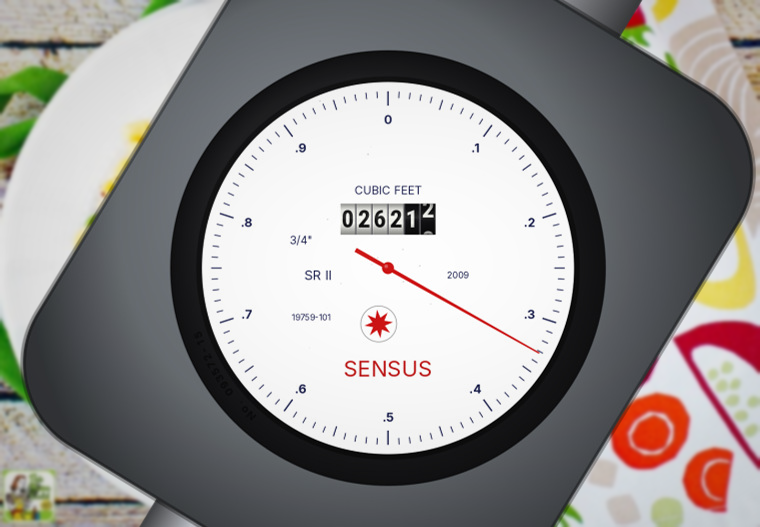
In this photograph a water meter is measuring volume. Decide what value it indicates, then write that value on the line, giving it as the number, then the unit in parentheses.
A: 26212.33 (ft³)
